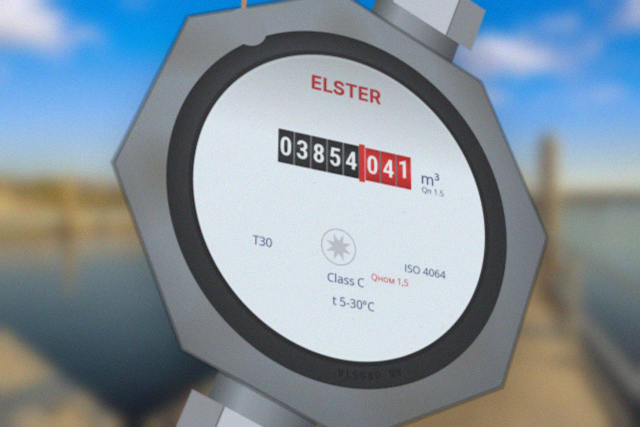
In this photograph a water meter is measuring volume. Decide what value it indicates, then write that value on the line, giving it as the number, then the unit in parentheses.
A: 3854.041 (m³)
